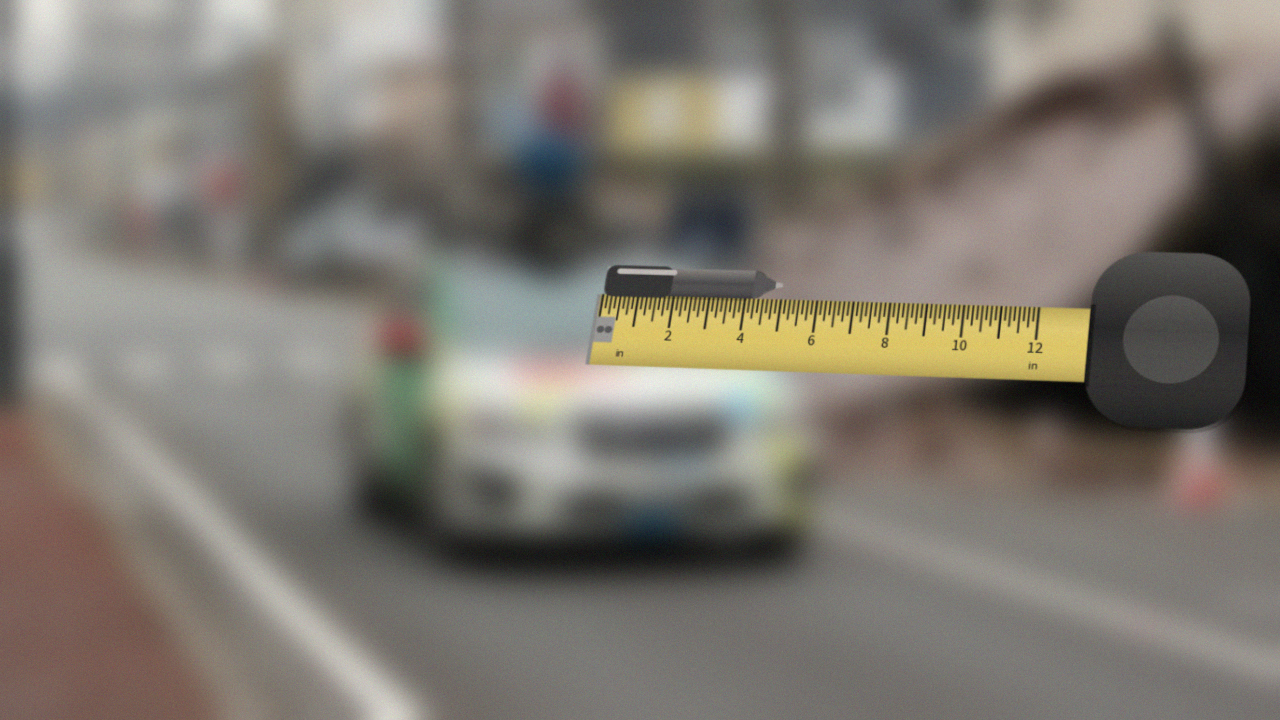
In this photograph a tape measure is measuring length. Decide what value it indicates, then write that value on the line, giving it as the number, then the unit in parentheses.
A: 5 (in)
